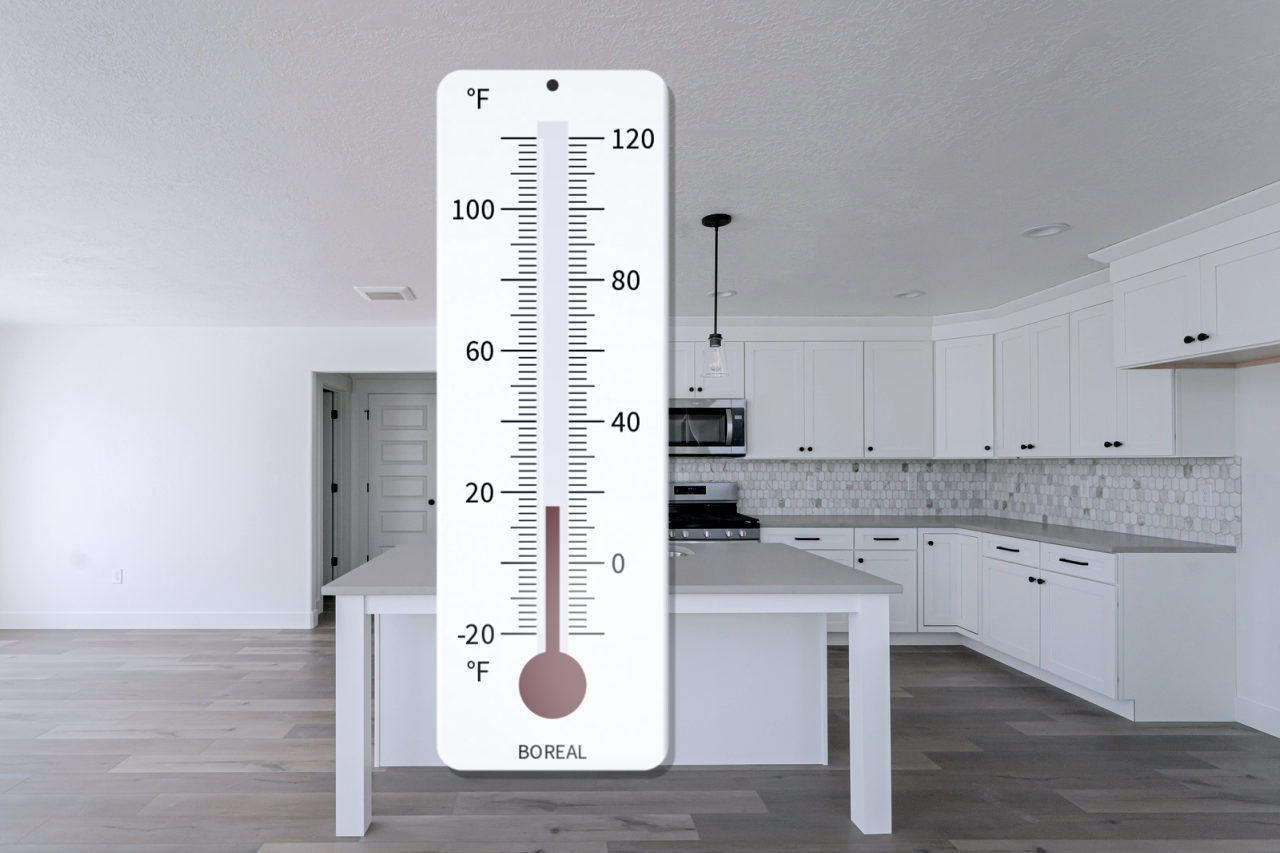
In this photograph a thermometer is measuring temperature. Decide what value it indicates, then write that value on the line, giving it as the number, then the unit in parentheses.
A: 16 (°F)
